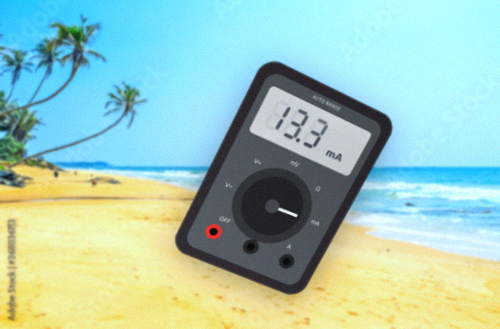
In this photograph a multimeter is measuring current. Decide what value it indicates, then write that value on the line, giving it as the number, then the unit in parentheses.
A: 13.3 (mA)
